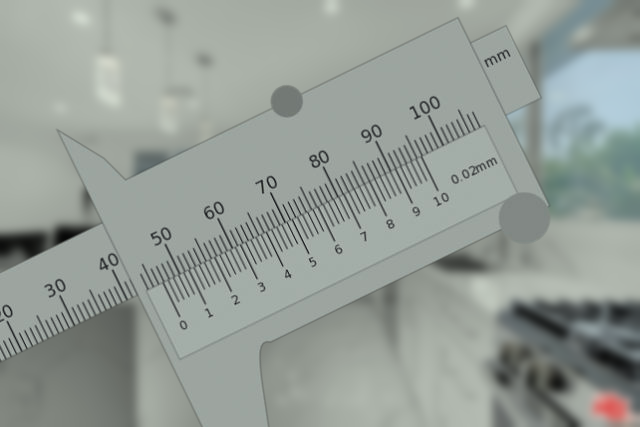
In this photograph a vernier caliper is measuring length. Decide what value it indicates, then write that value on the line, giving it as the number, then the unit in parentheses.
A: 46.8 (mm)
